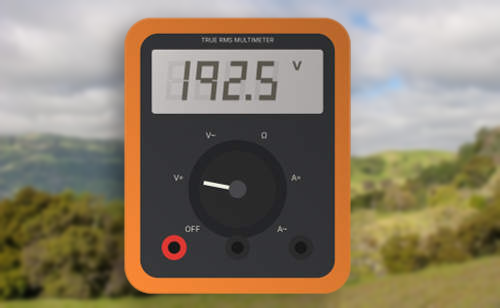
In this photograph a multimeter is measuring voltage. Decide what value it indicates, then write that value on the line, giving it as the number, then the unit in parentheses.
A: 192.5 (V)
